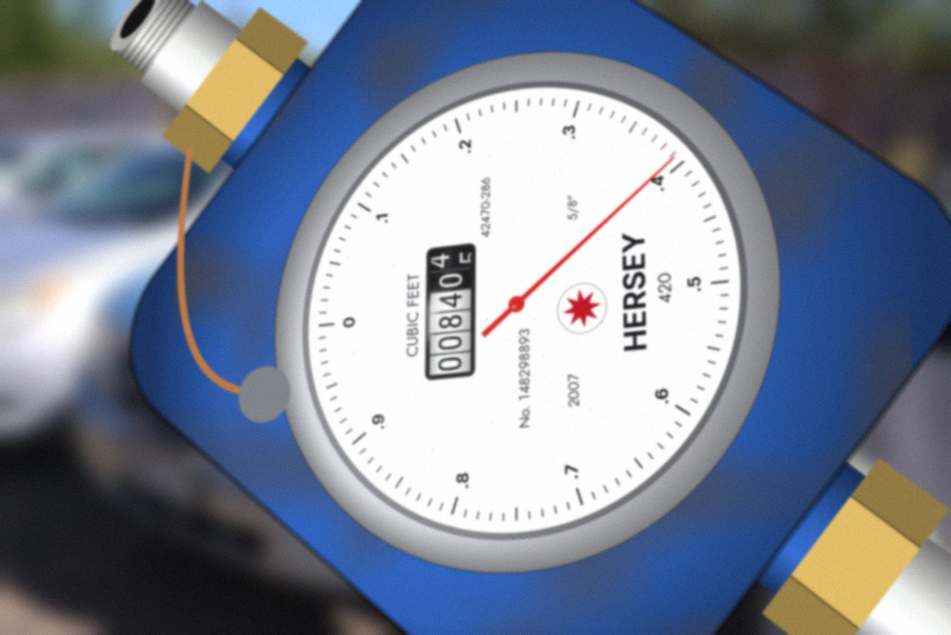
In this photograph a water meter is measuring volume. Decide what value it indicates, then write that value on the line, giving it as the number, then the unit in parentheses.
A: 8404.39 (ft³)
